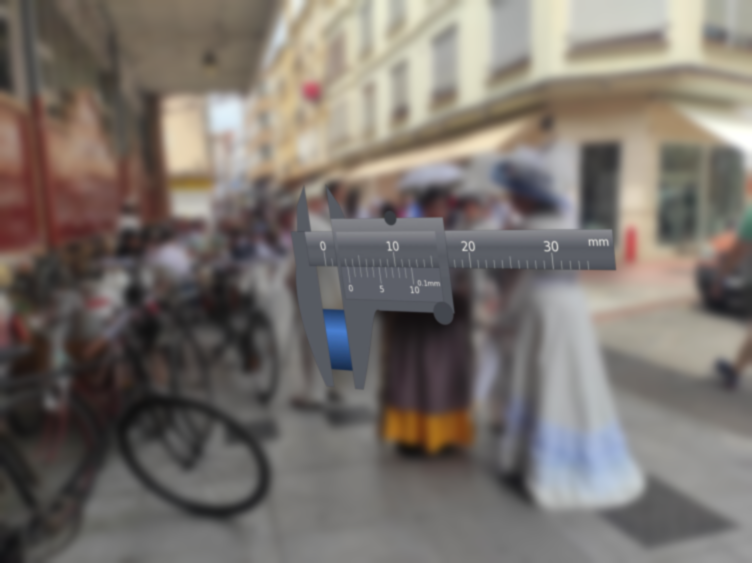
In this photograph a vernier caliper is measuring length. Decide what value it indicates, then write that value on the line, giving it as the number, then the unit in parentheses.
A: 3.2 (mm)
